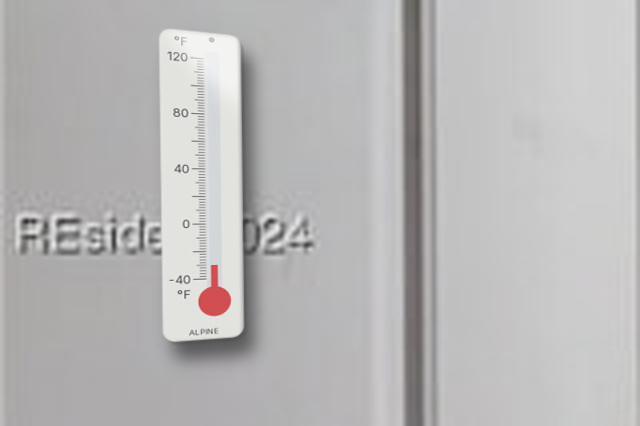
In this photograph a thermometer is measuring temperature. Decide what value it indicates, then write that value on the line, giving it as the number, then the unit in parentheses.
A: -30 (°F)
